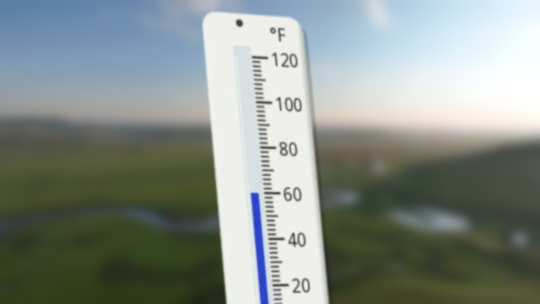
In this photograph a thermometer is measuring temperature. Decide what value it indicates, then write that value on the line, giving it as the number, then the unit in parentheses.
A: 60 (°F)
